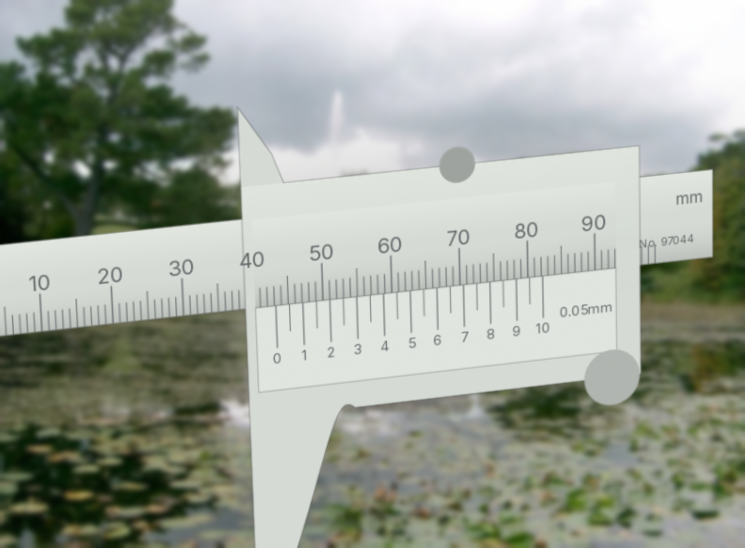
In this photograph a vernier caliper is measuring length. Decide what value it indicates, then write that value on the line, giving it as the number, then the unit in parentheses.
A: 43.2 (mm)
